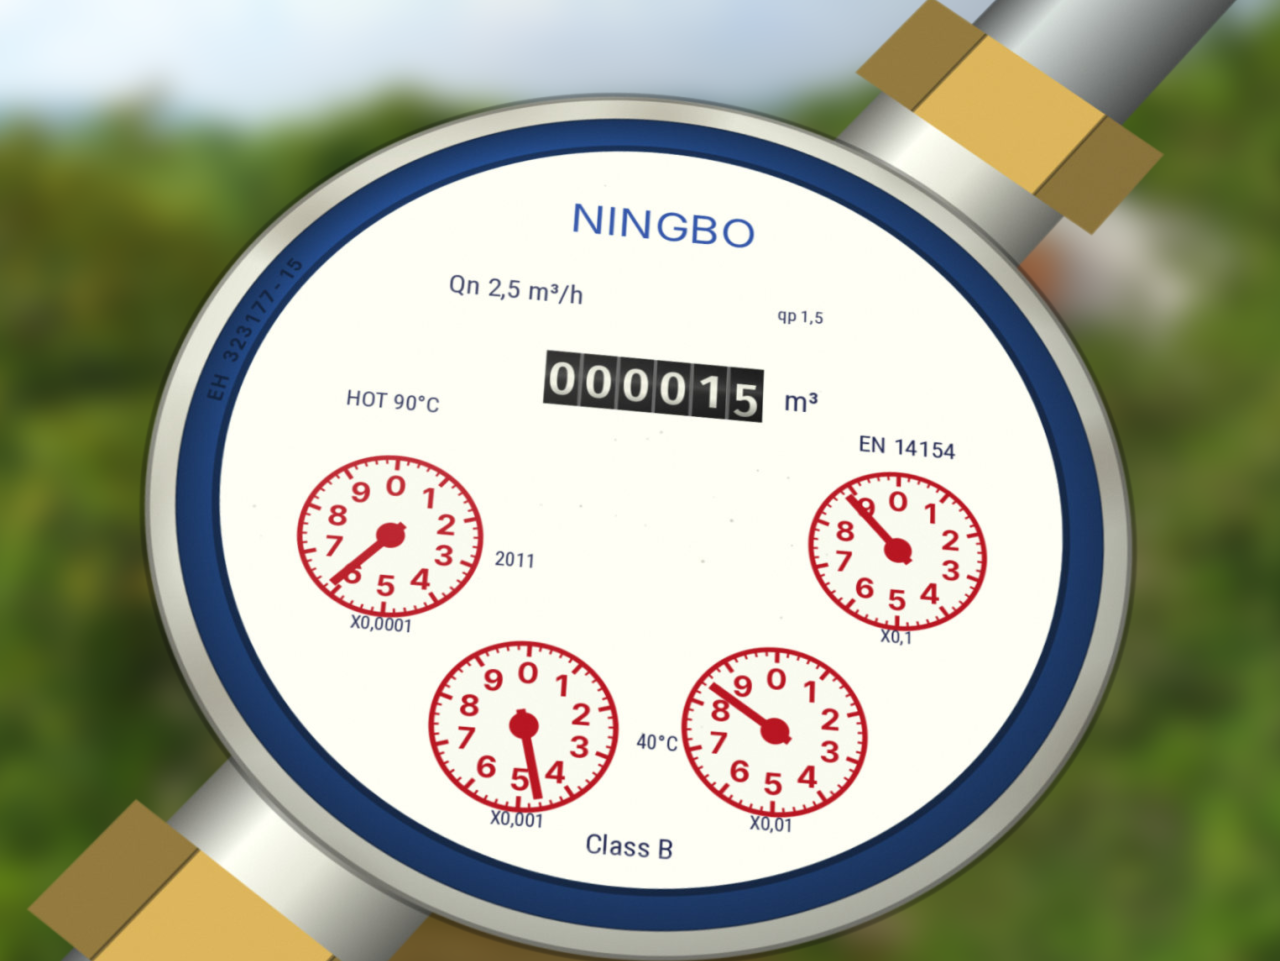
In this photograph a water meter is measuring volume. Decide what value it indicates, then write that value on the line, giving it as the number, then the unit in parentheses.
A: 14.8846 (m³)
